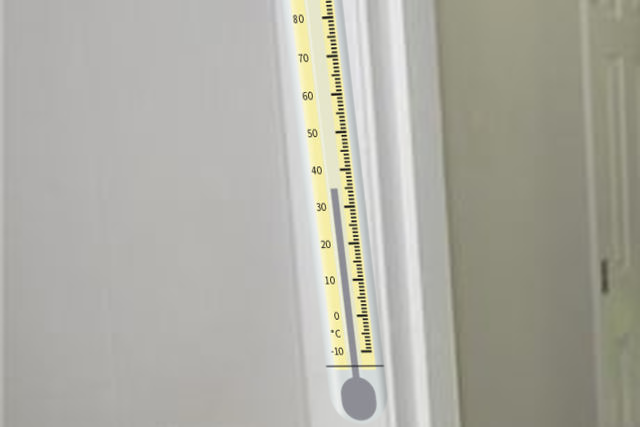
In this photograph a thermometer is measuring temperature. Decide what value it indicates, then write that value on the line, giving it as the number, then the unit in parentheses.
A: 35 (°C)
